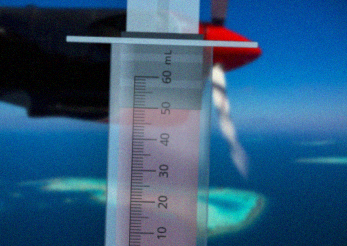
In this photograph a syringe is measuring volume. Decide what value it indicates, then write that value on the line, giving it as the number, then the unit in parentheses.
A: 50 (mL)
